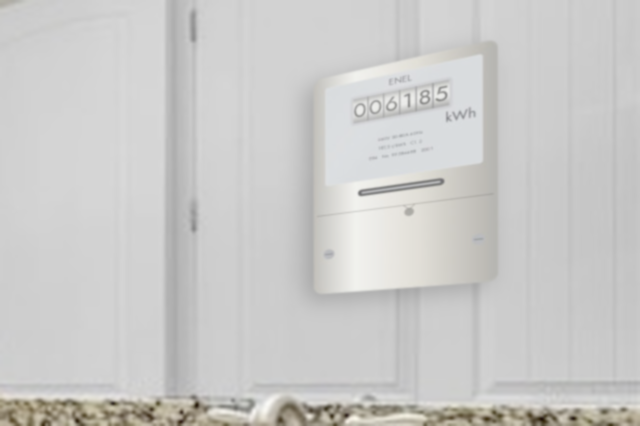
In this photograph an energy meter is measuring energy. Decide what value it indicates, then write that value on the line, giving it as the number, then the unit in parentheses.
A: 6185 (kWh)
